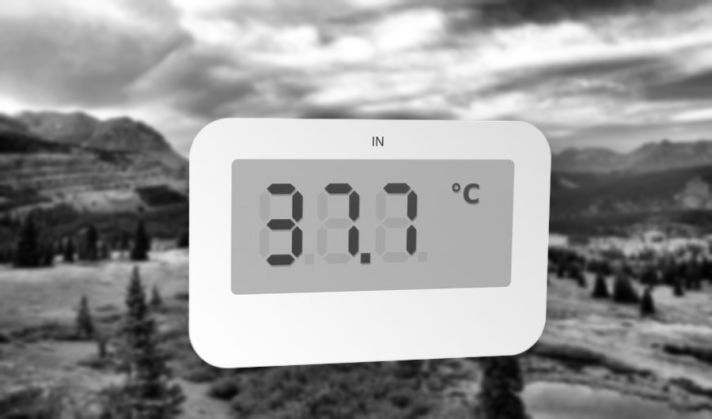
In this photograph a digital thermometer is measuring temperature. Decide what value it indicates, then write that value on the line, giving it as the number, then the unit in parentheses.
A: 37.7 (°C)
